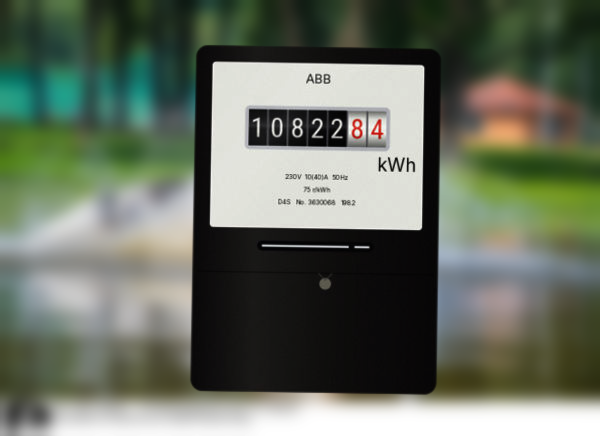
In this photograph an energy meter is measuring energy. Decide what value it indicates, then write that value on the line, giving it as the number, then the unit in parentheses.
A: 10822.84 (kWh)
